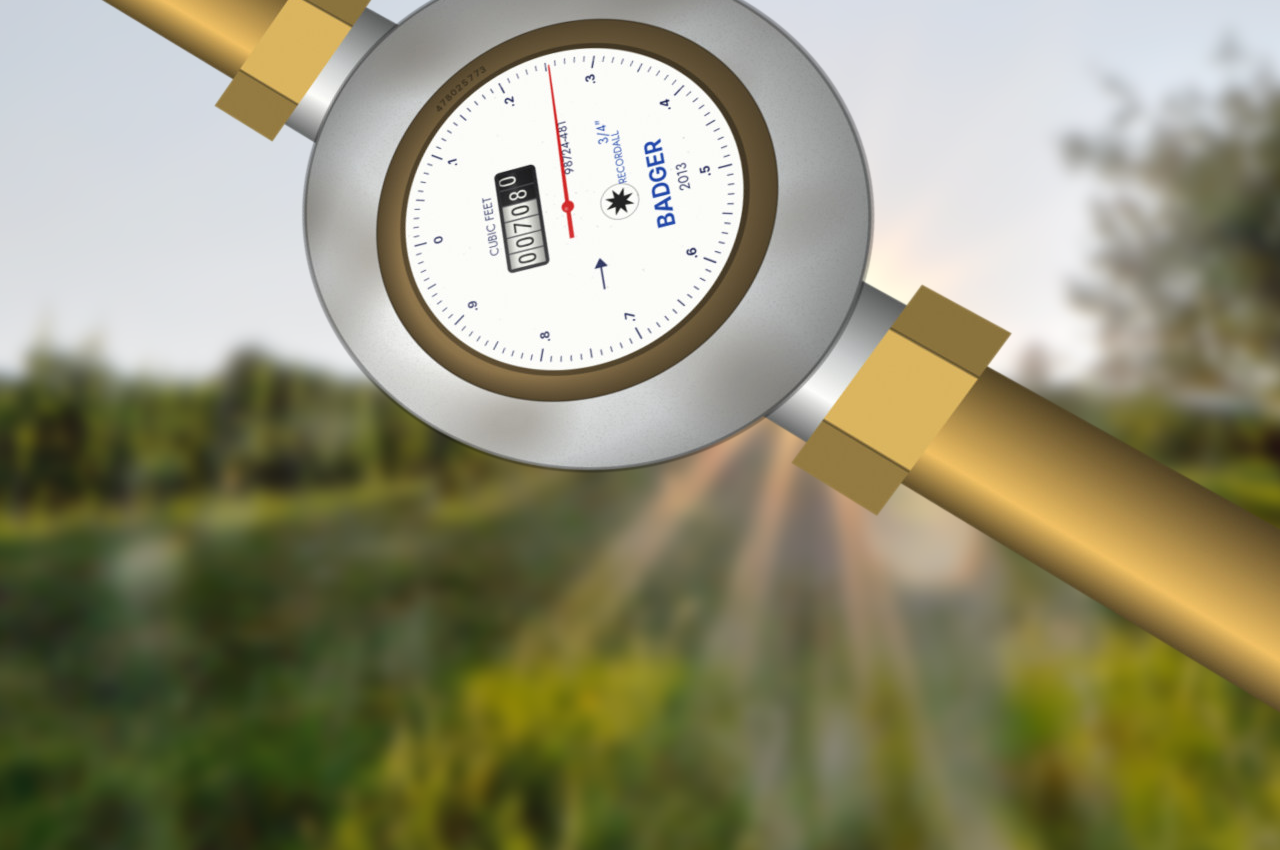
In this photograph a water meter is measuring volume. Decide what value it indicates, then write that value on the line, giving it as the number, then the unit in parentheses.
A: 7080.25 (ft³)
